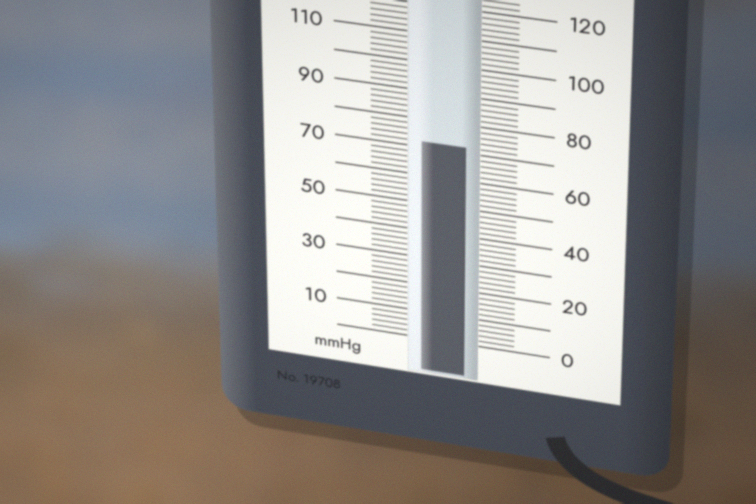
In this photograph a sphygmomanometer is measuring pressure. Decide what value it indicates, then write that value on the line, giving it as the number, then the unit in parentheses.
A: 72 (mmHg)
